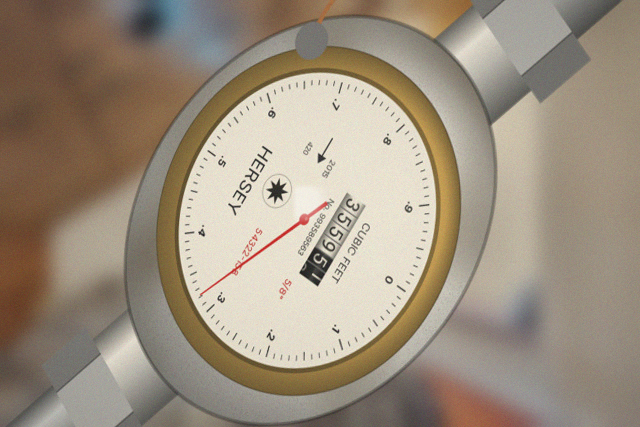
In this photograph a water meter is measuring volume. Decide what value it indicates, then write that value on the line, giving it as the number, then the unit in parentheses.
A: 355951.32 (ft³)
